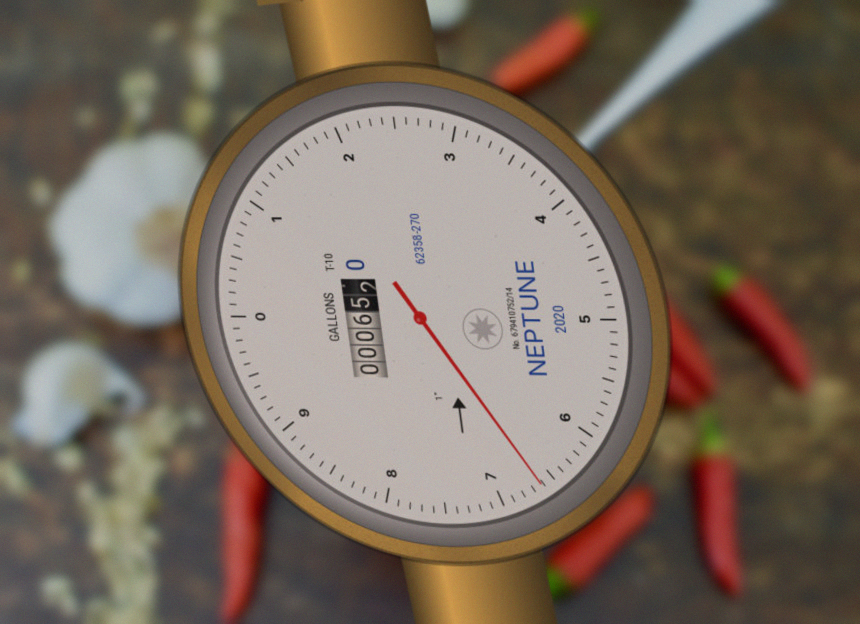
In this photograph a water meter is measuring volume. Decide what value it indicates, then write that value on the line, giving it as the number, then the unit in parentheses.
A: 6516.6 (gal)
